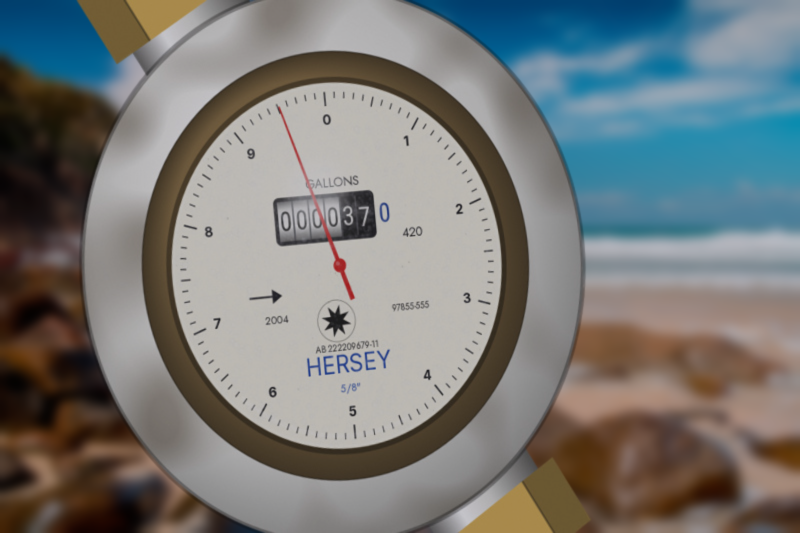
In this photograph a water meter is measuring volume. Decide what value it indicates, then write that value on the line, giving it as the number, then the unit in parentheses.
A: 369.5 (gal)
